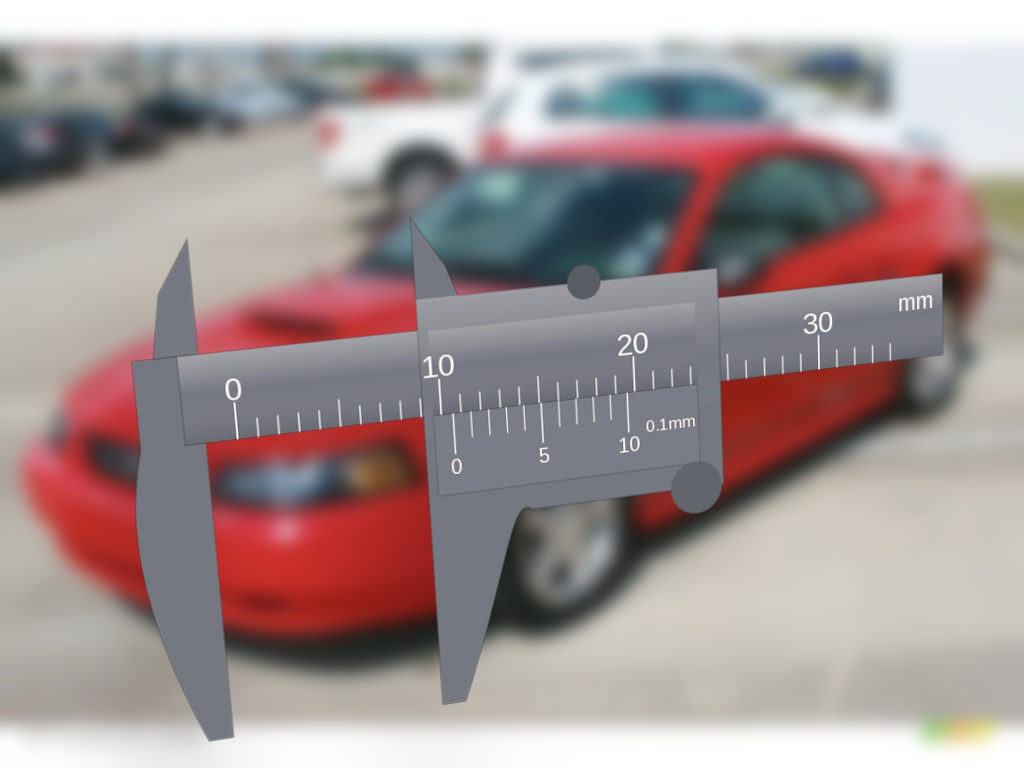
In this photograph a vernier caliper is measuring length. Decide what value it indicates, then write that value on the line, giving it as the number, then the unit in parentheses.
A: 10.6 (mm)
